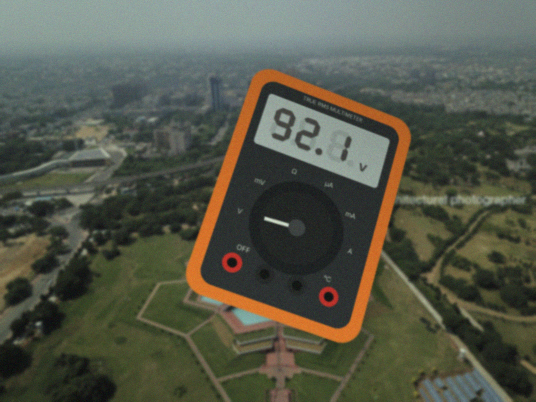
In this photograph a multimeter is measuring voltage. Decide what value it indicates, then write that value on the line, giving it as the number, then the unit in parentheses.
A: 92.1 (V)
